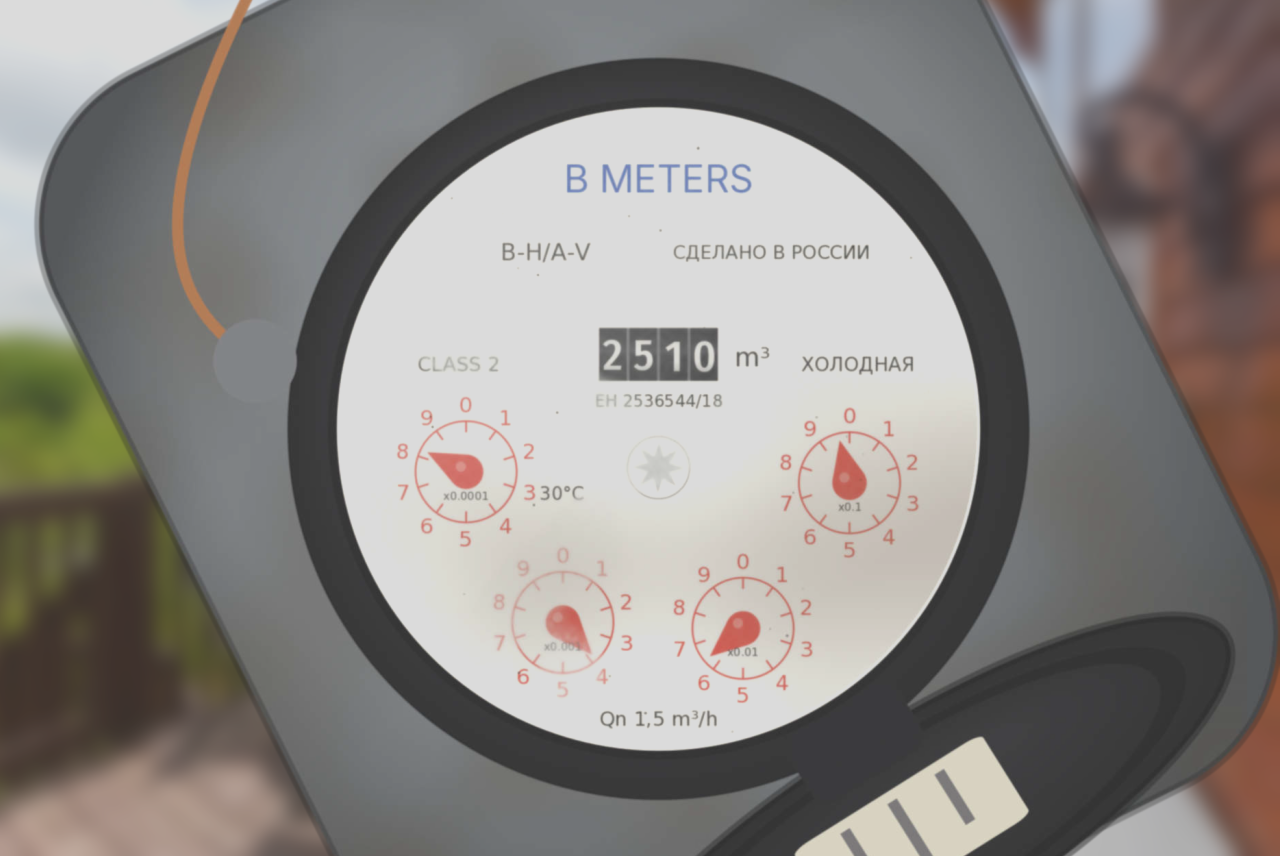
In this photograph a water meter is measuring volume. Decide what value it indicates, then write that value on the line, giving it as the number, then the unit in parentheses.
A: 2509.9638 (m³)
